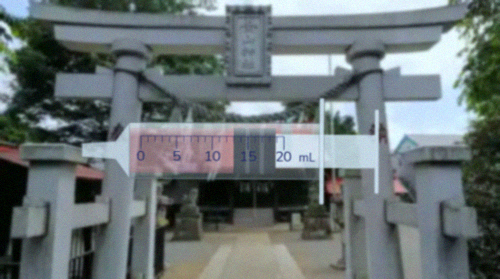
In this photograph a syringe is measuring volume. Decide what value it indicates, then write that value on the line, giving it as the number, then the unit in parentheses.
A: 13 (mL)
